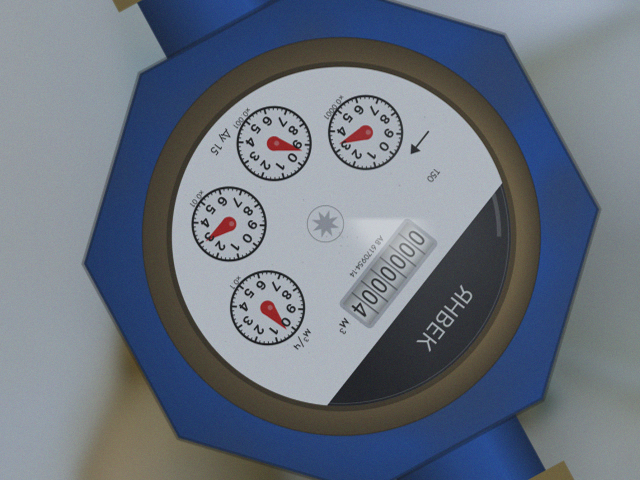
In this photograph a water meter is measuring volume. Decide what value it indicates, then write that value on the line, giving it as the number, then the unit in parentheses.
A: 4.0293 (m³)
